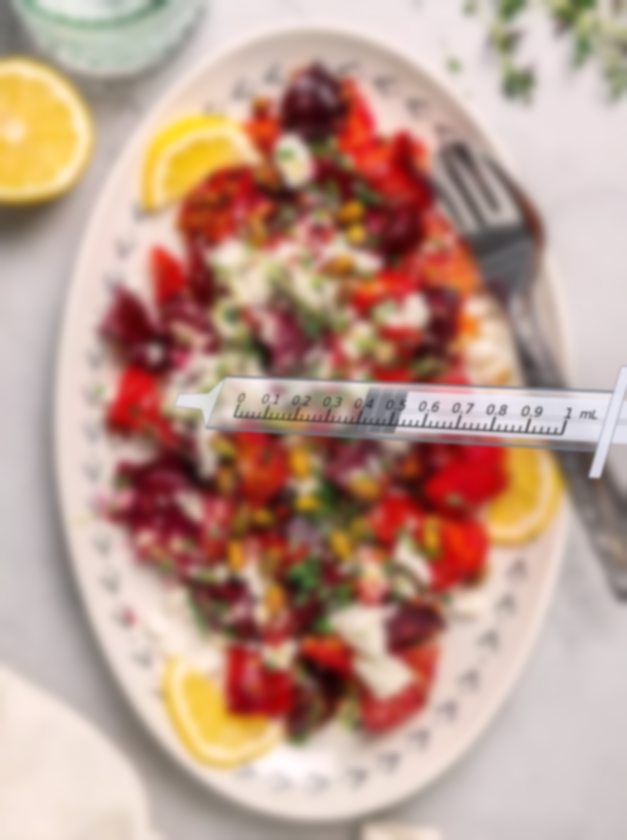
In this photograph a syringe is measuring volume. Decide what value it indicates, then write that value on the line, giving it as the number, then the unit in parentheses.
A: 0.4 (mL)
